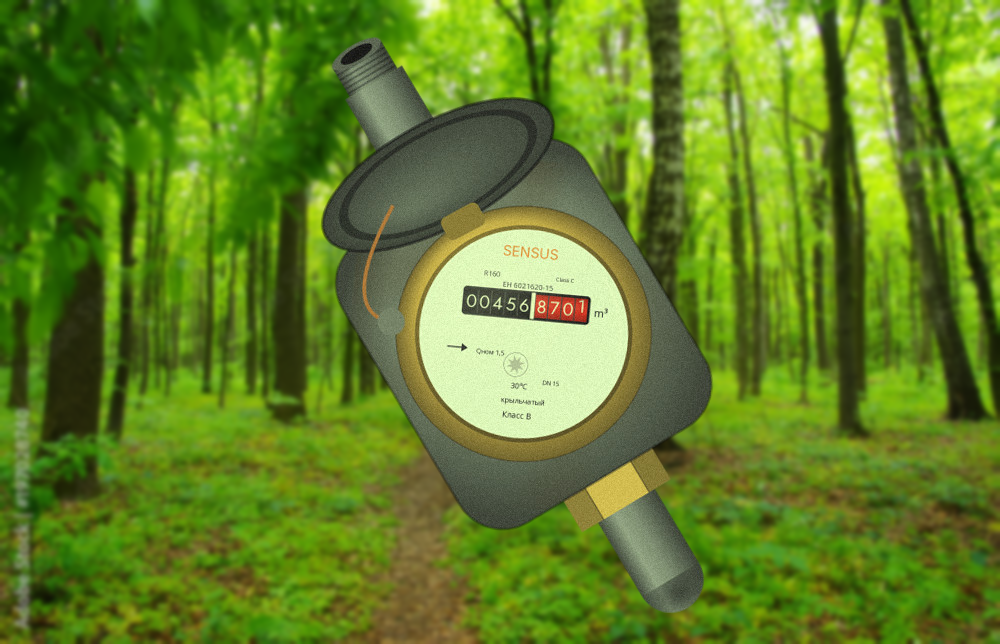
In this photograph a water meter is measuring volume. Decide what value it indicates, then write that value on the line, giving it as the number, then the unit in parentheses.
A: 456.8701 (m³)
